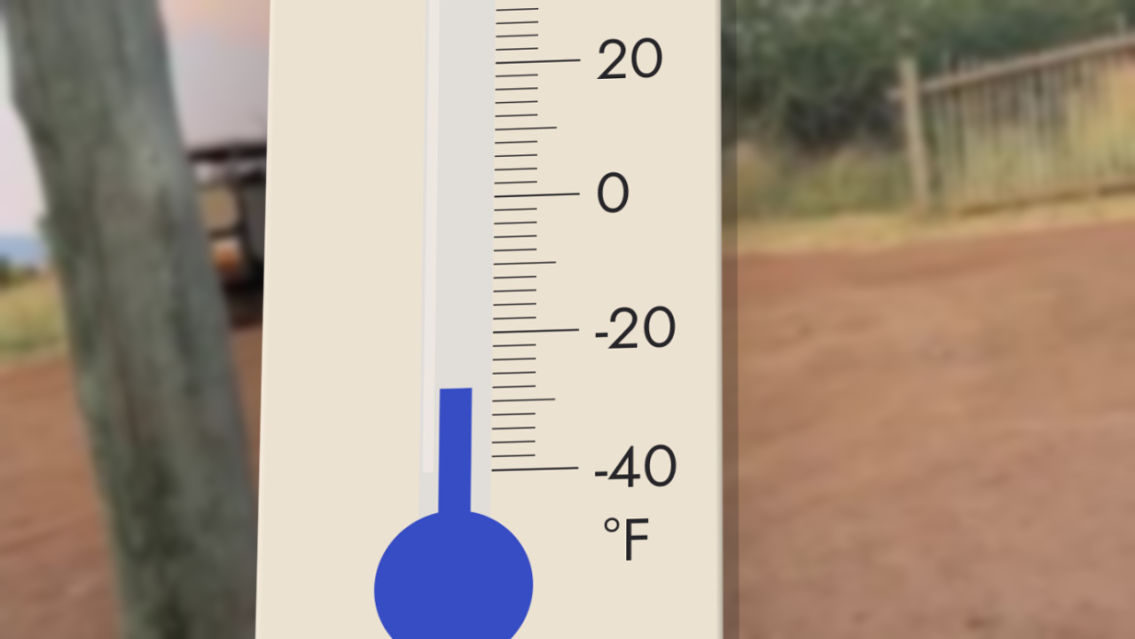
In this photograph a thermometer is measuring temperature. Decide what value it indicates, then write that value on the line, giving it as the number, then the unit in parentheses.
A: -28 (°F)
